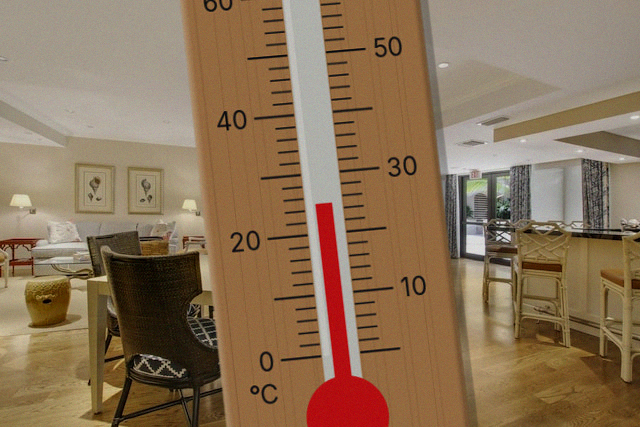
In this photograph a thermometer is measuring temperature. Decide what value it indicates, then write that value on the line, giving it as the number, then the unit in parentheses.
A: 25 (°C)
